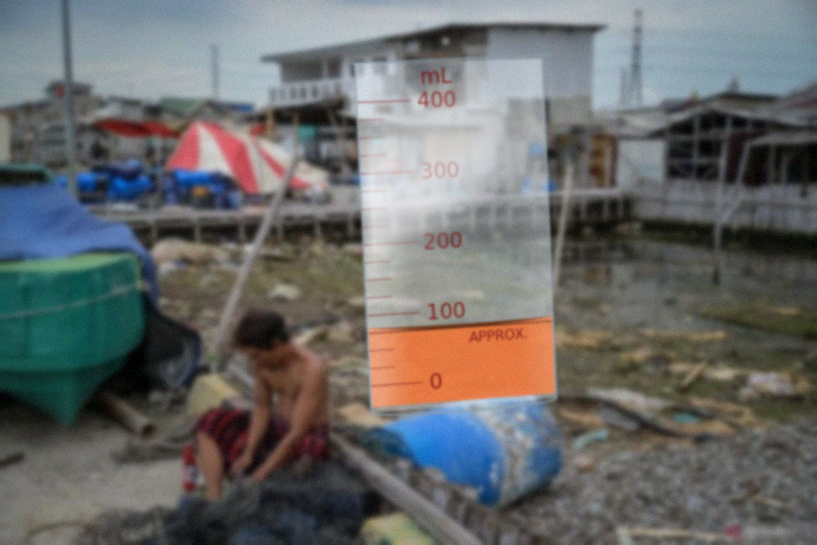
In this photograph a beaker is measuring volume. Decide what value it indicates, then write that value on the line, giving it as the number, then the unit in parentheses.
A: 75 (mL)
